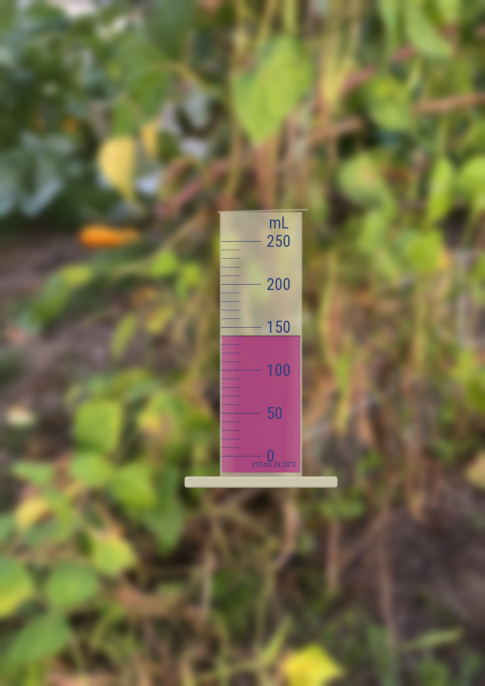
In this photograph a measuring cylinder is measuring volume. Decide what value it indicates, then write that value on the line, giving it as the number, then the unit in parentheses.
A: 140 (mL)
